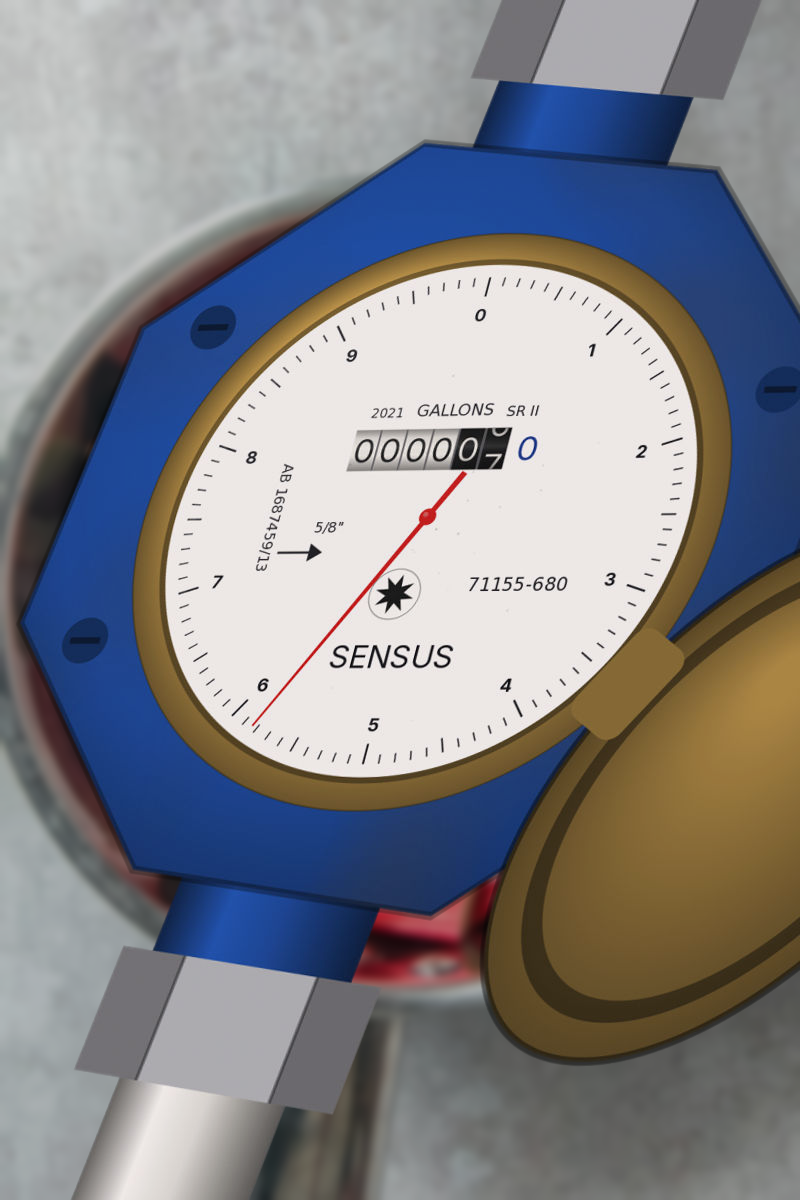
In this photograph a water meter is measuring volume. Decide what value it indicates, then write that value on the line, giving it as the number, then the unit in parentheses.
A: 65.8 (gal)
